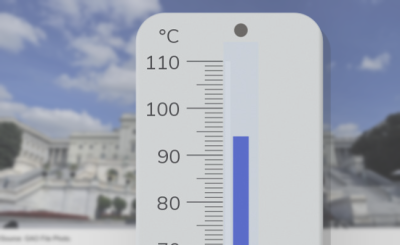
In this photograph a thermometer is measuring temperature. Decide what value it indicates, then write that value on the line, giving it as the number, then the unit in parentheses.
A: 94 (°C)
